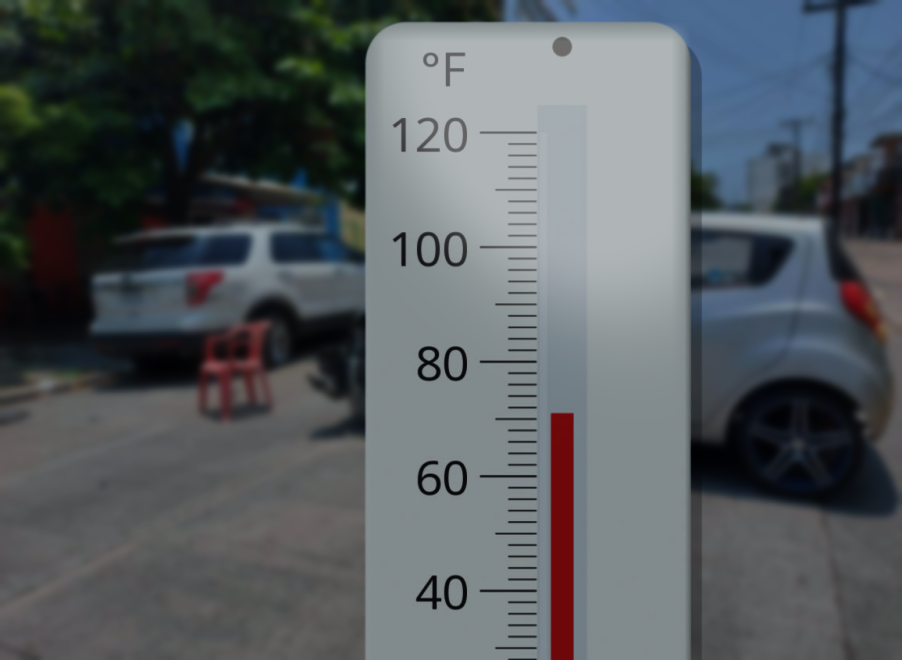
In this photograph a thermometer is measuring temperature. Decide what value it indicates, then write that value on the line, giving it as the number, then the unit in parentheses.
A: 71 (°F)
